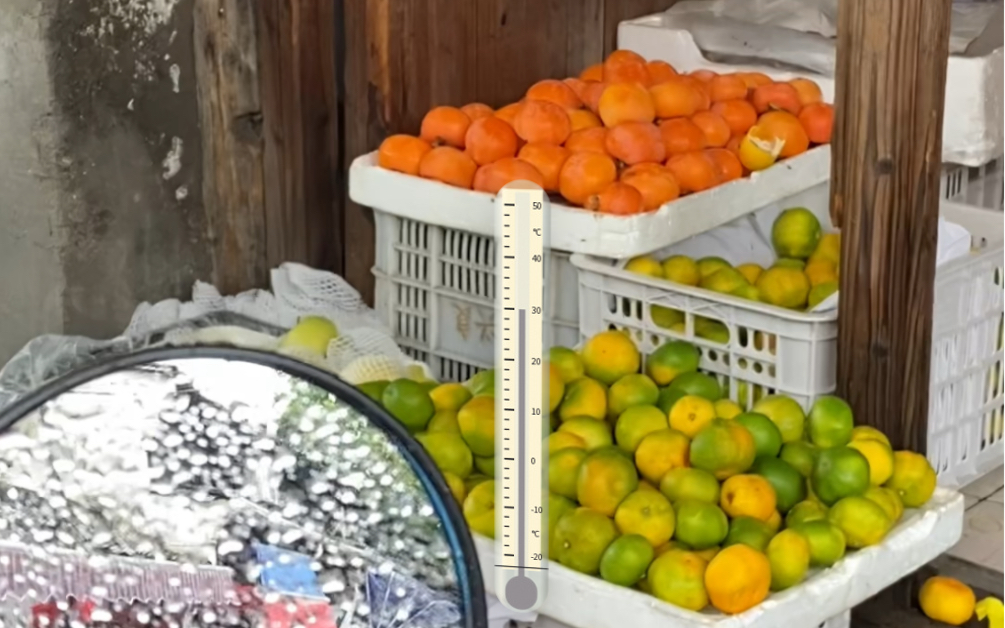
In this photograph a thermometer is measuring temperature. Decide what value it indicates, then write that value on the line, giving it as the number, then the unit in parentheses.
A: 30 (°C)
